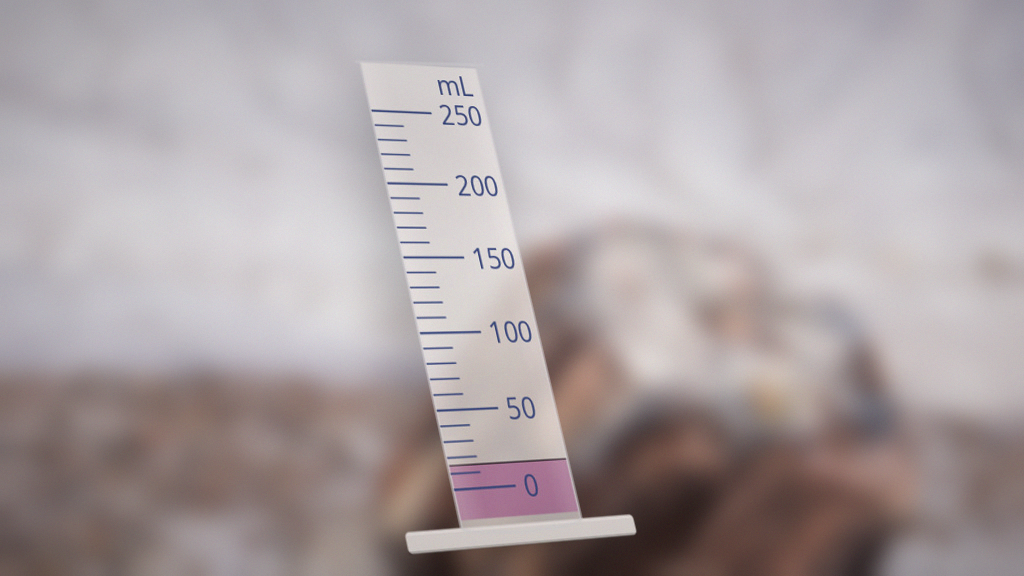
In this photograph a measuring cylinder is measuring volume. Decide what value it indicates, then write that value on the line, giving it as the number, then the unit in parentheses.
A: 15 (mL)
